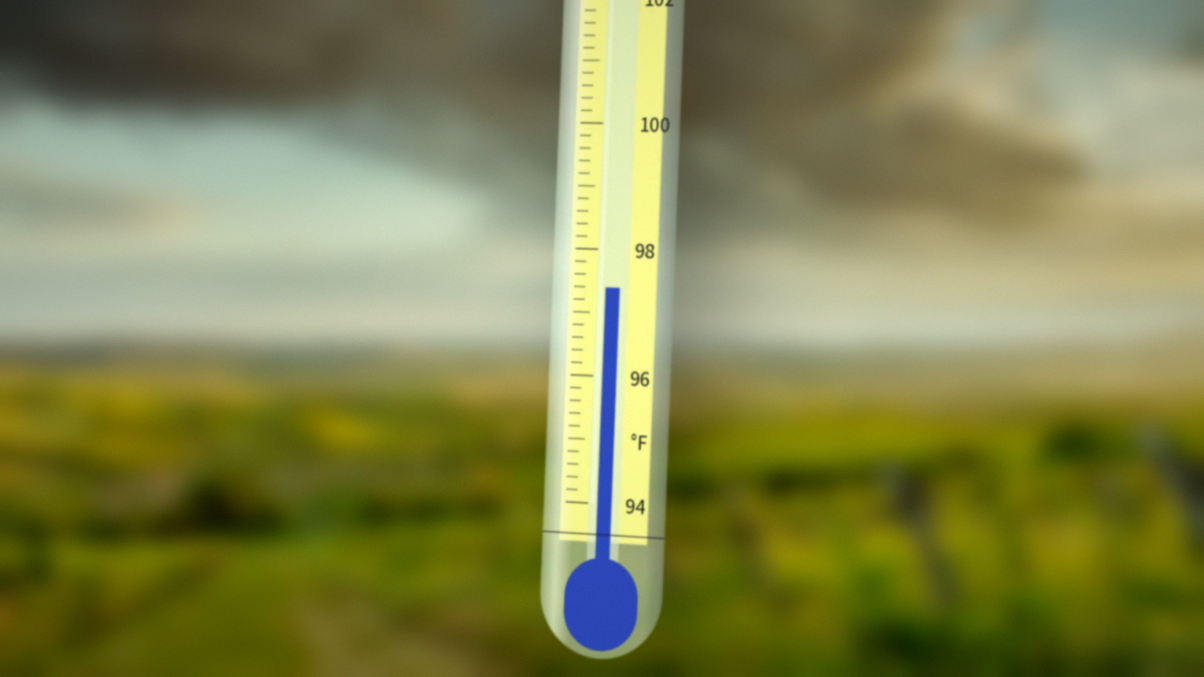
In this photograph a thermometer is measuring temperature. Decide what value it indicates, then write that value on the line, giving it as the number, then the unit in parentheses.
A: 97.4 (°F)
